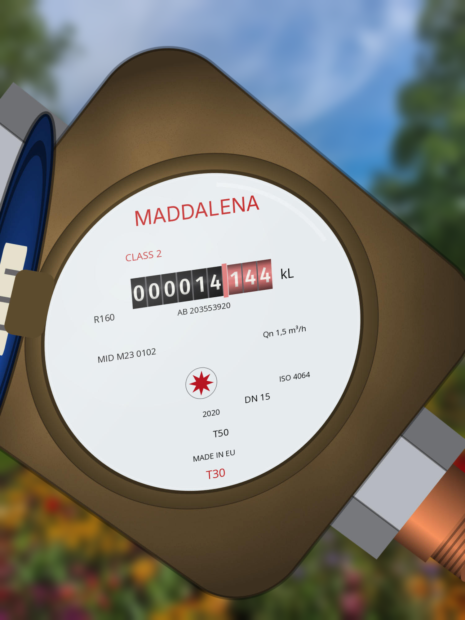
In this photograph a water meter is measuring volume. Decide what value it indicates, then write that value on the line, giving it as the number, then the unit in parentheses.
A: 14.144 (kL)
